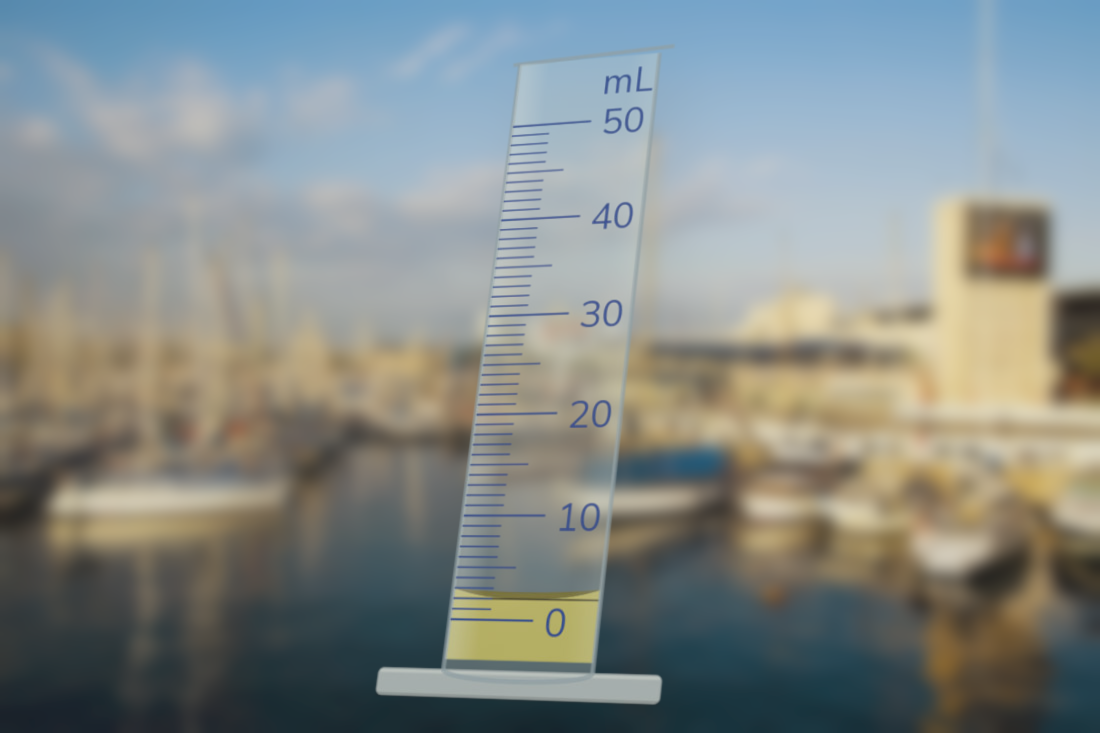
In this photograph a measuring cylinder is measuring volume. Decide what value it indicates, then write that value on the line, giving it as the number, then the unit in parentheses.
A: 2 (mL)
